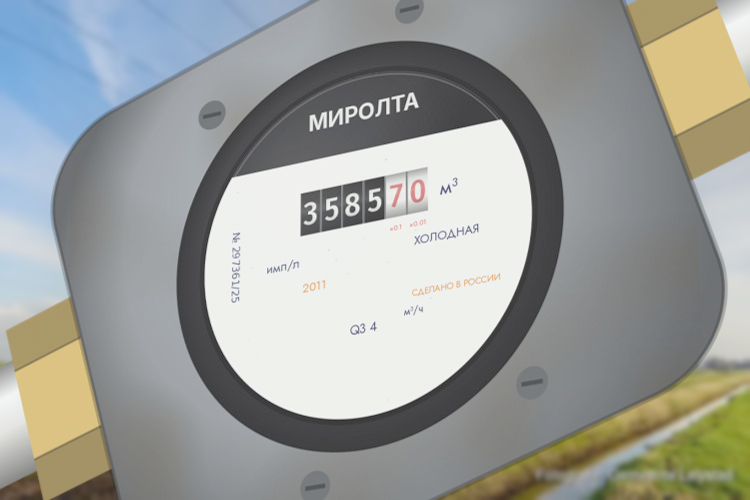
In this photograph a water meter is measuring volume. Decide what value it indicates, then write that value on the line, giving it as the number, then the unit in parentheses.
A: 3585.70 (m³)
